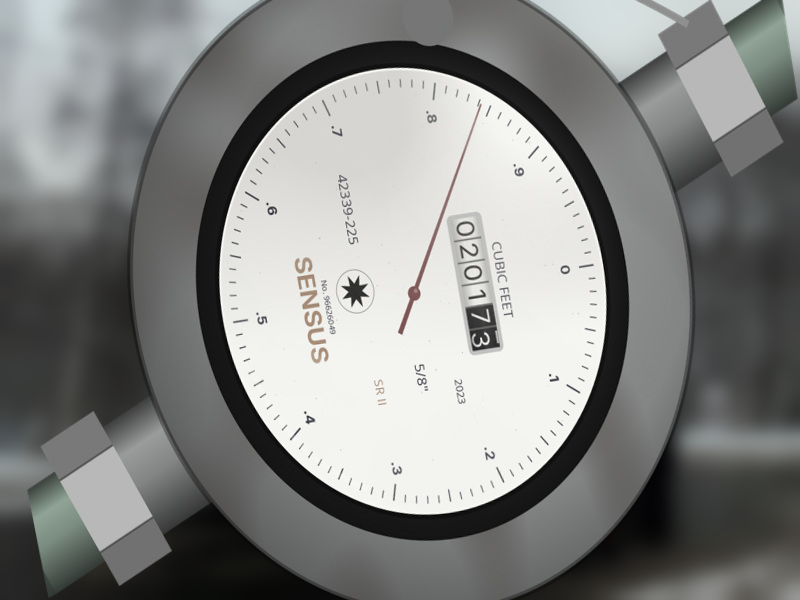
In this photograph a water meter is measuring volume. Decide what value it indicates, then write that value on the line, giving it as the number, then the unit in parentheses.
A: 20172.84 (ft³)
